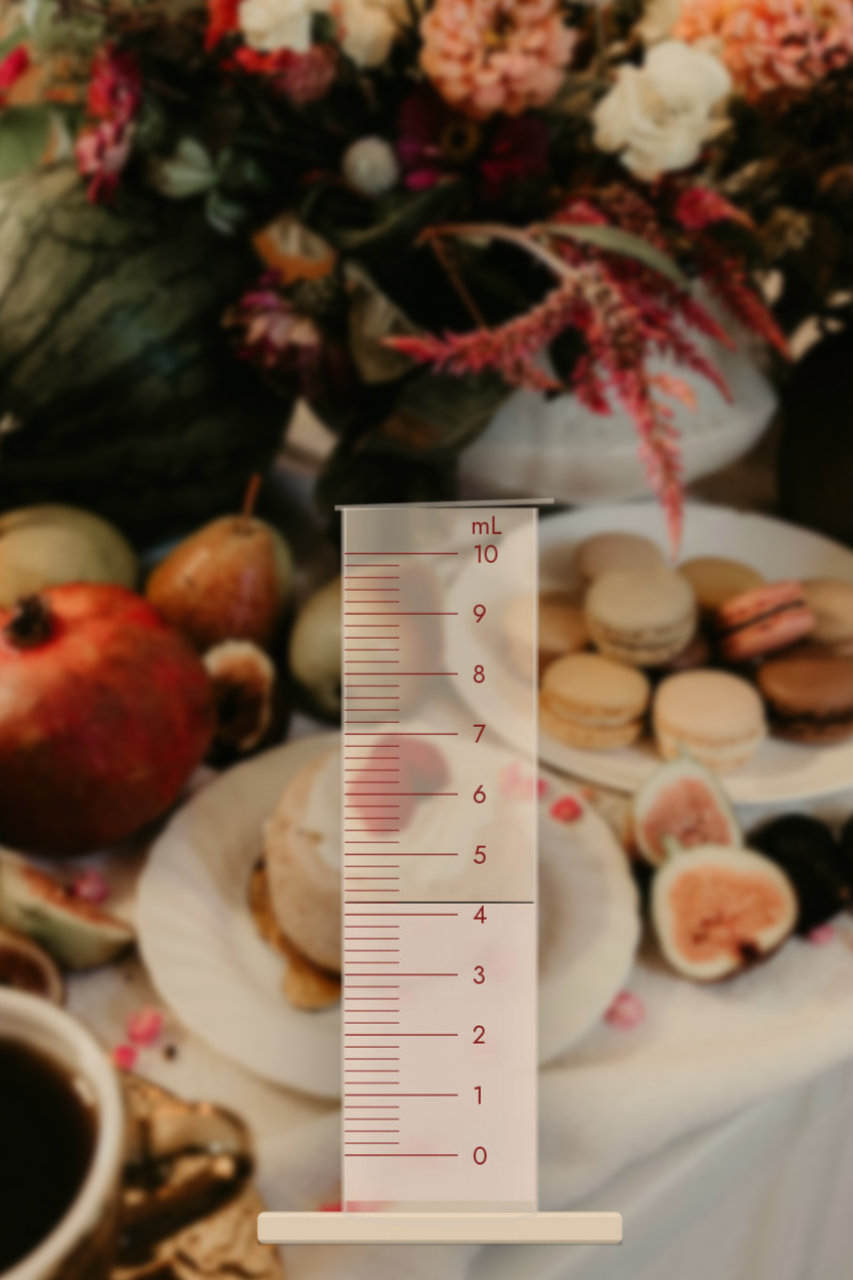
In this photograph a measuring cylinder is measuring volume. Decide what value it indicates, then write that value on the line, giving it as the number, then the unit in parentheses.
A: 4.2 (mL)
